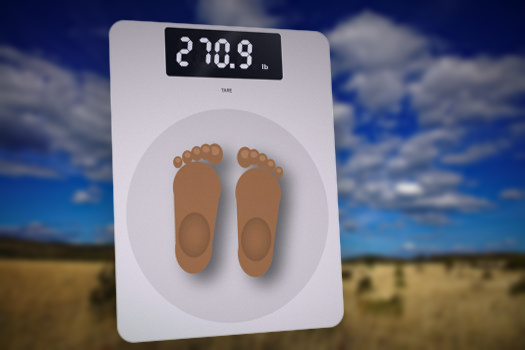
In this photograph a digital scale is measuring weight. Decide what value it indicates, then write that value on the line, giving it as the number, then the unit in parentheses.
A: 270.9 (lb)
